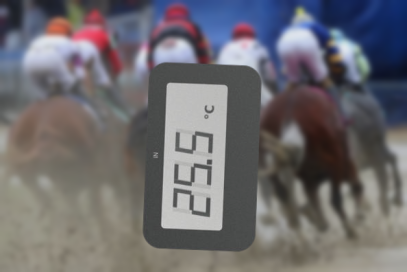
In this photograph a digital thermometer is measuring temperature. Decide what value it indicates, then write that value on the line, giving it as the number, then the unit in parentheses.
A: 25.5 (°C)
